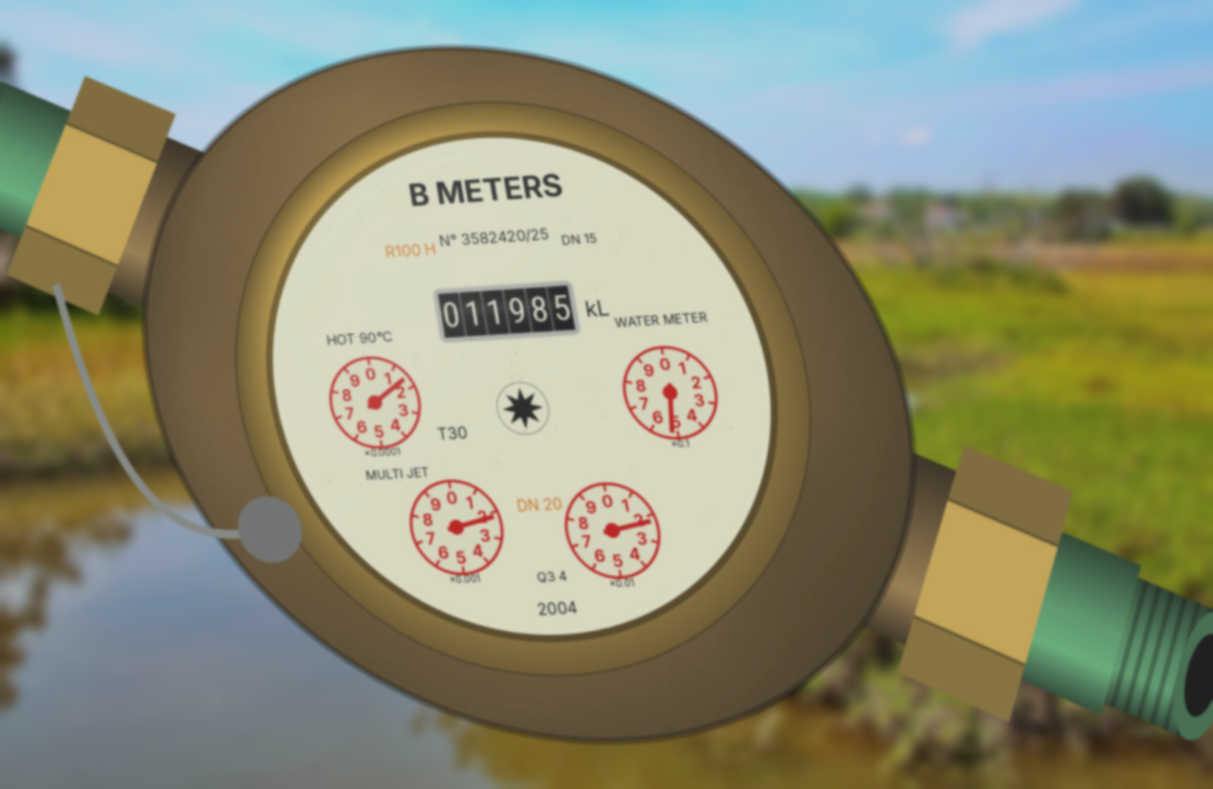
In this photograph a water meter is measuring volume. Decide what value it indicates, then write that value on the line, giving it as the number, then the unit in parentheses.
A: 11985.5221 (kL)
